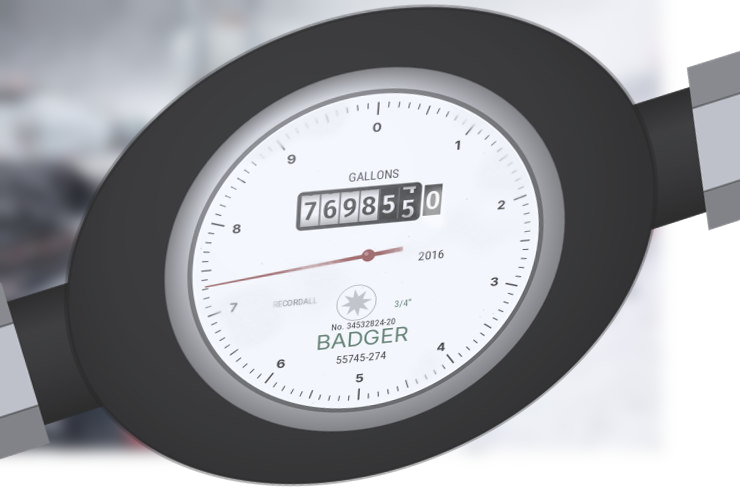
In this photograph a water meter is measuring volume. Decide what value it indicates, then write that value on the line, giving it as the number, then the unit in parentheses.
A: 7698547.3 (gal)
